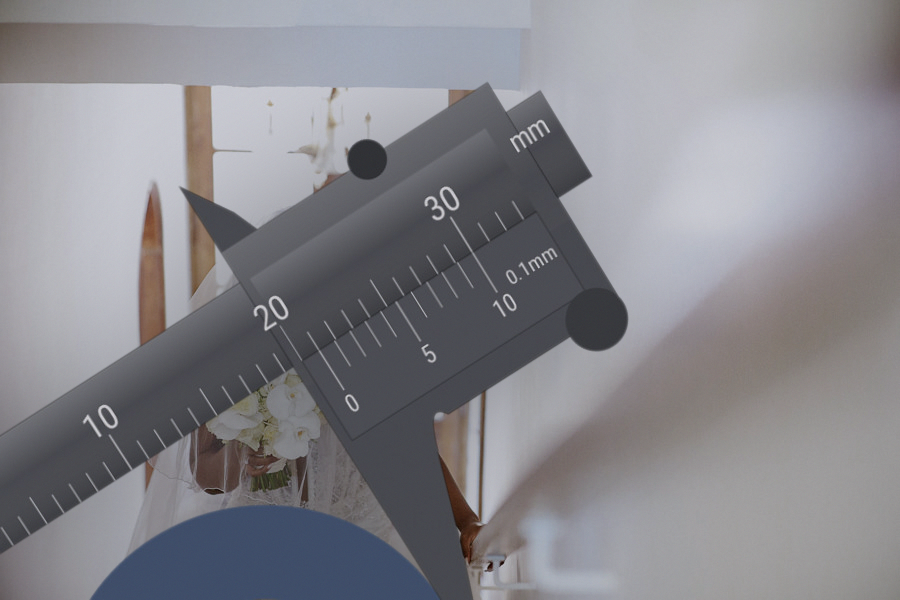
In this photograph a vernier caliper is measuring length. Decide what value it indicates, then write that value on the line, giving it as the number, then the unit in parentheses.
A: 21.0 (mm)
